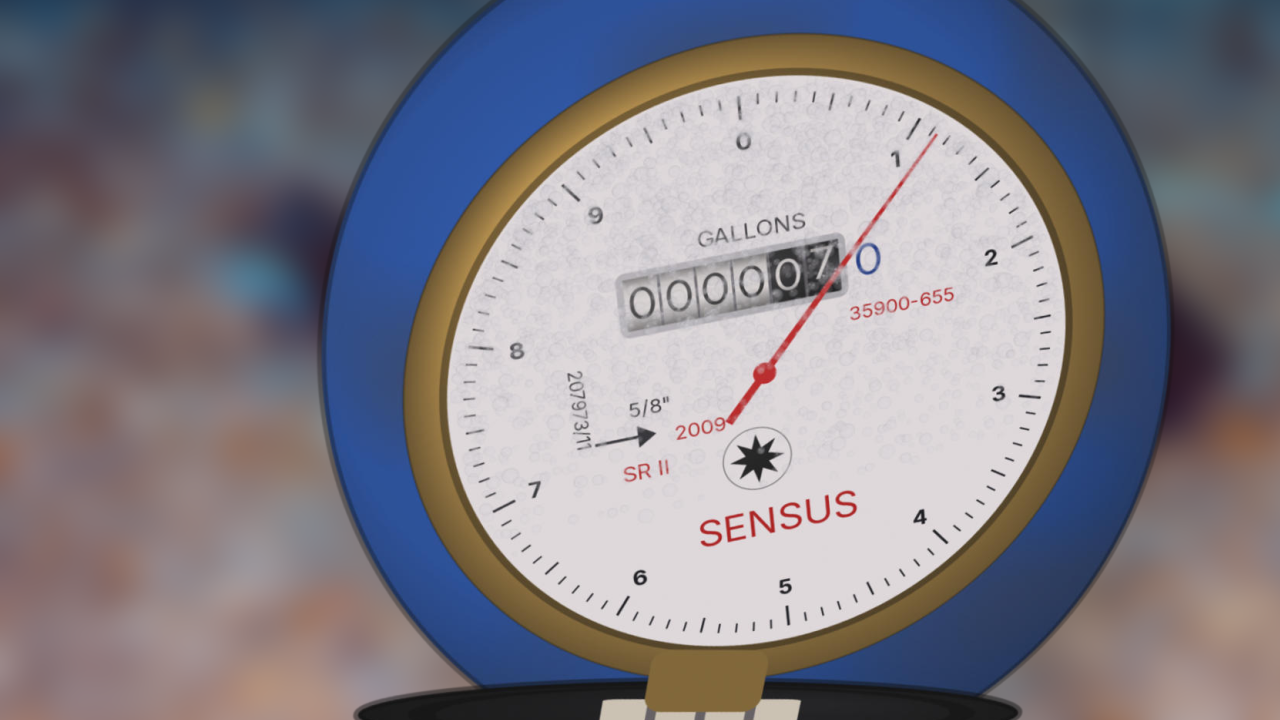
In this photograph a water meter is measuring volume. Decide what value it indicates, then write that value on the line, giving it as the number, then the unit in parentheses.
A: 71.1 (gal)
